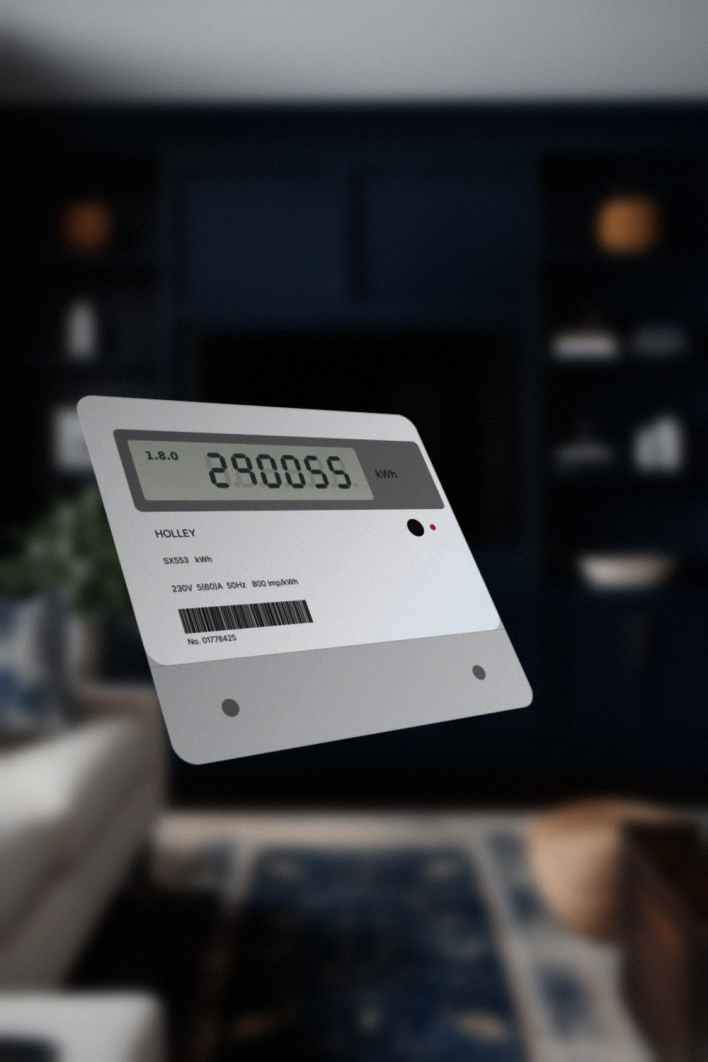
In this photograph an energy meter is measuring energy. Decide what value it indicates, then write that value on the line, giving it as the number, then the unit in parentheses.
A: 290055 (kWh)
